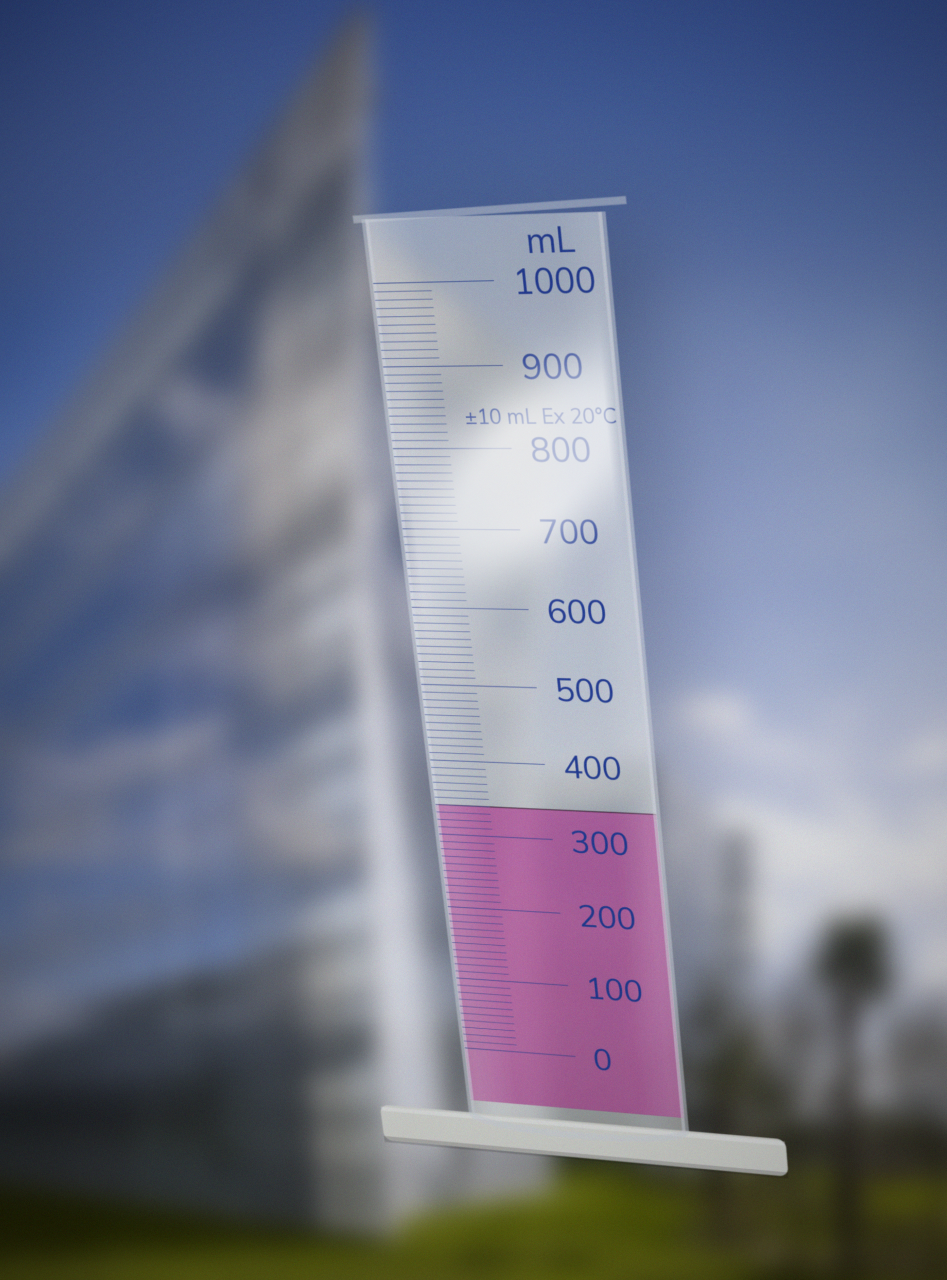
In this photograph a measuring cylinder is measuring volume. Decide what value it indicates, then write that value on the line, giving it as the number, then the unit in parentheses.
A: 340 (mL)
